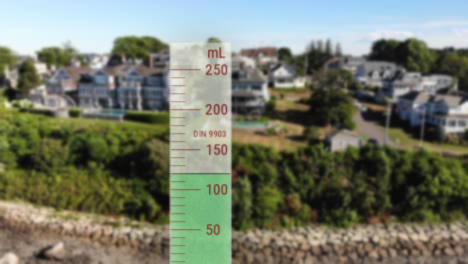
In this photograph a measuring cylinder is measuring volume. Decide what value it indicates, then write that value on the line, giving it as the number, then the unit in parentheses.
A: 120 (mL)
